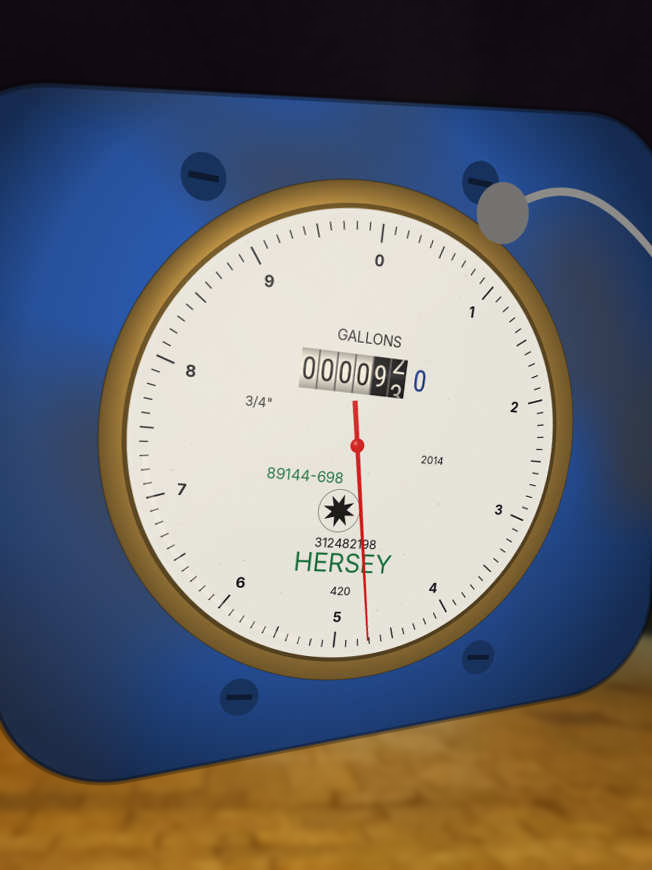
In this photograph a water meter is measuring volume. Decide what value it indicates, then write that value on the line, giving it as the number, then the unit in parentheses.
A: 924.7 (gal)
